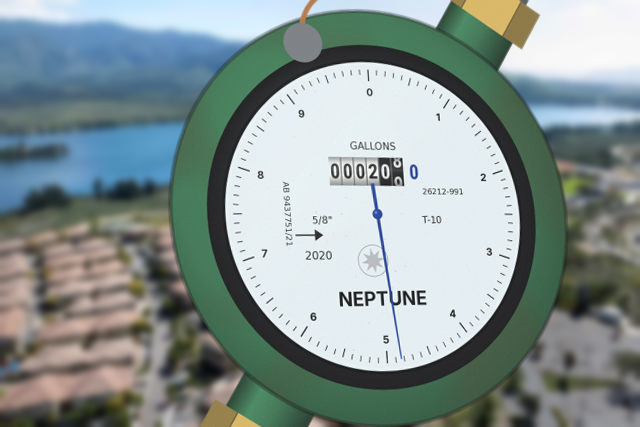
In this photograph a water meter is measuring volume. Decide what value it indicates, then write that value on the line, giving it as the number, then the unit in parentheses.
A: 2084.8 (gal)
